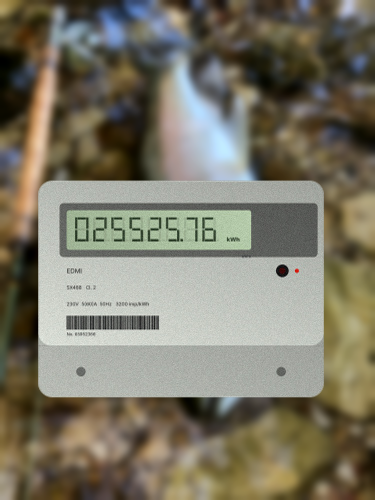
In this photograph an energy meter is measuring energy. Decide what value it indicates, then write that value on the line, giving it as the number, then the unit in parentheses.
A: 25525.76 (kWh)
